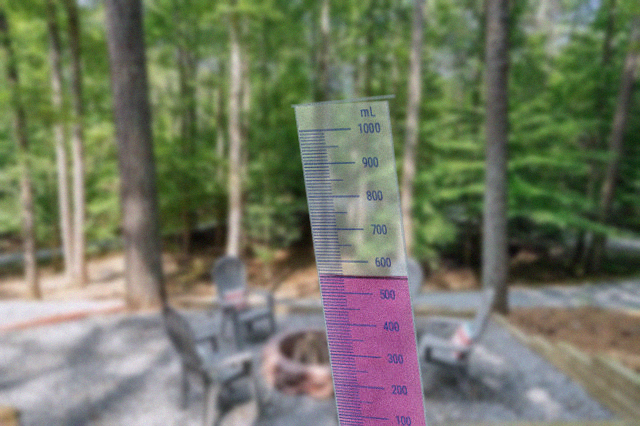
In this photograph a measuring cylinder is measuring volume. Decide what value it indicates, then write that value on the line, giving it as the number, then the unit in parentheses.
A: 550 (mL)
